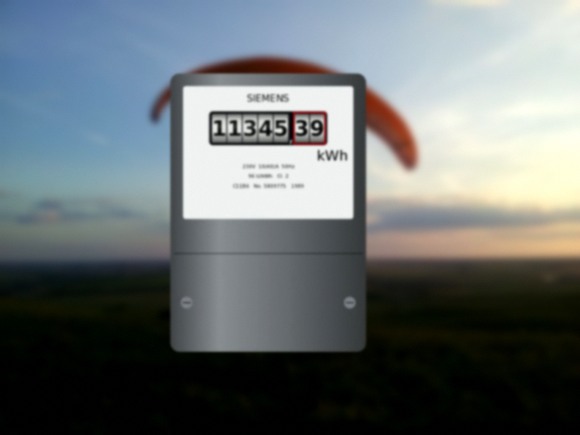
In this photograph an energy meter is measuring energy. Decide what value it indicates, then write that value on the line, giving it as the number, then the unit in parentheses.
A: 11345.39 (kWh)
